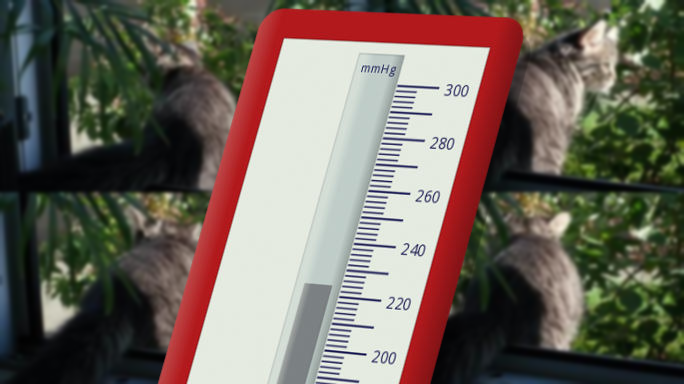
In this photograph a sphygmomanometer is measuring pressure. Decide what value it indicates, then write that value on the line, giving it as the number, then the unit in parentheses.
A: 224 (mmHg)
